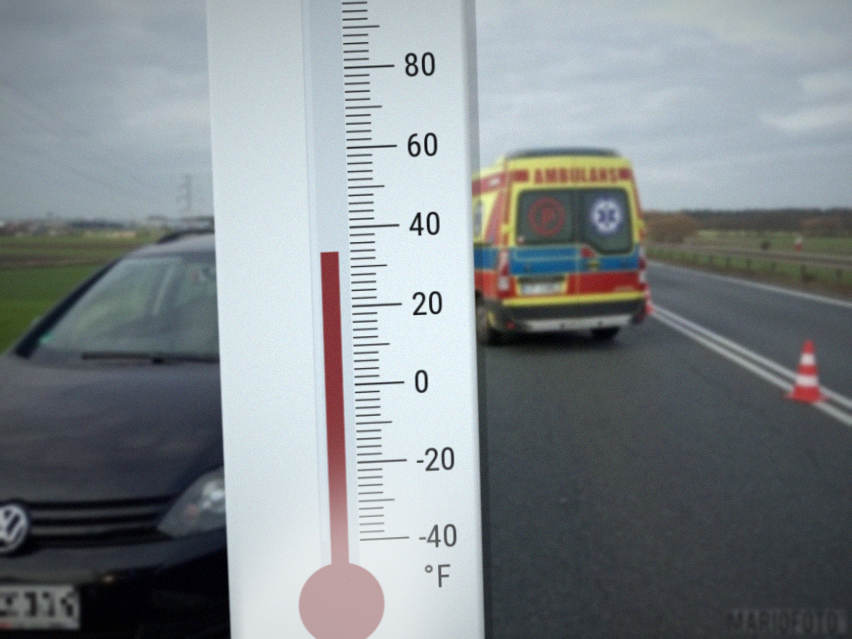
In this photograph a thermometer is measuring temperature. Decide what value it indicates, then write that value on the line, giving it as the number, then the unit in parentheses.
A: 34 (°F)
